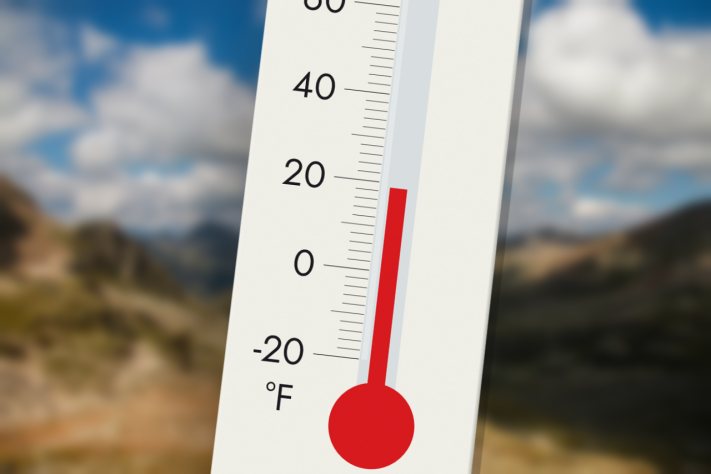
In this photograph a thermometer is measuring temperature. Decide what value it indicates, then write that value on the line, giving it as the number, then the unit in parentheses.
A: 19 (°F)
